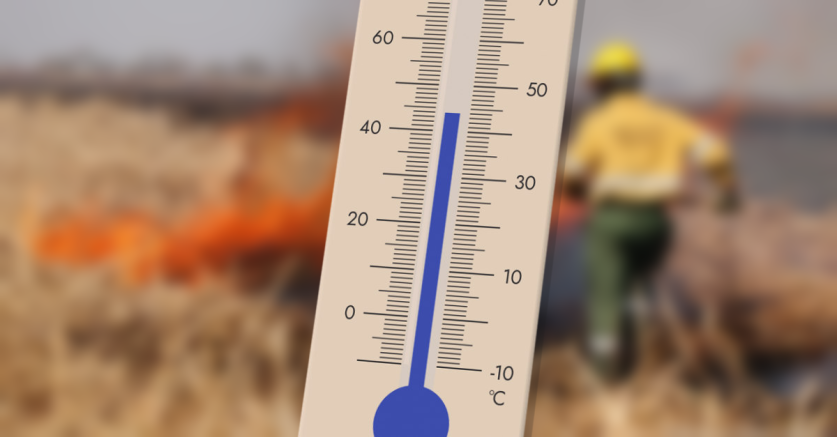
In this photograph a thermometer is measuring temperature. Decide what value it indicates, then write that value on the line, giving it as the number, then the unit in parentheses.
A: 44 (°C)
